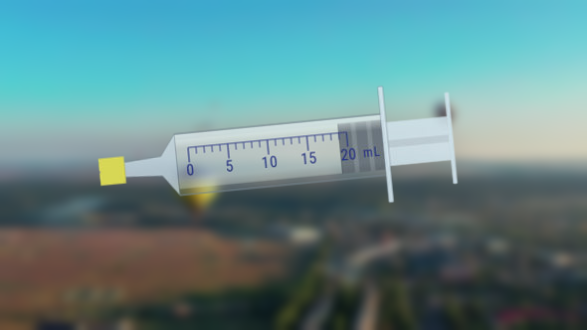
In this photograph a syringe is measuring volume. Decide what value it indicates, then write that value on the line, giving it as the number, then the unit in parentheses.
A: 19 (mL)
